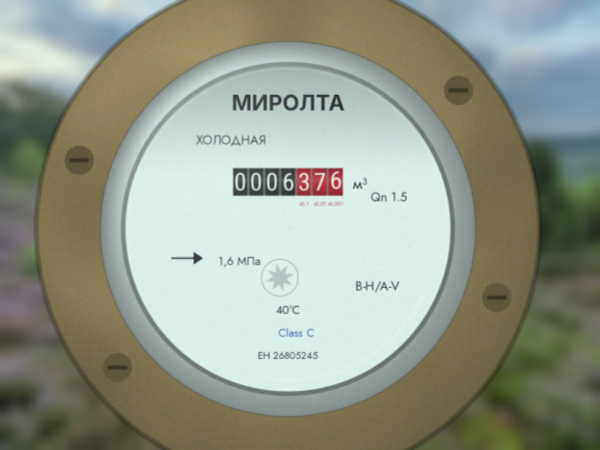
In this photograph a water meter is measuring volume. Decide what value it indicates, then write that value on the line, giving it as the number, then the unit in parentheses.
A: 6.376 (m³)
